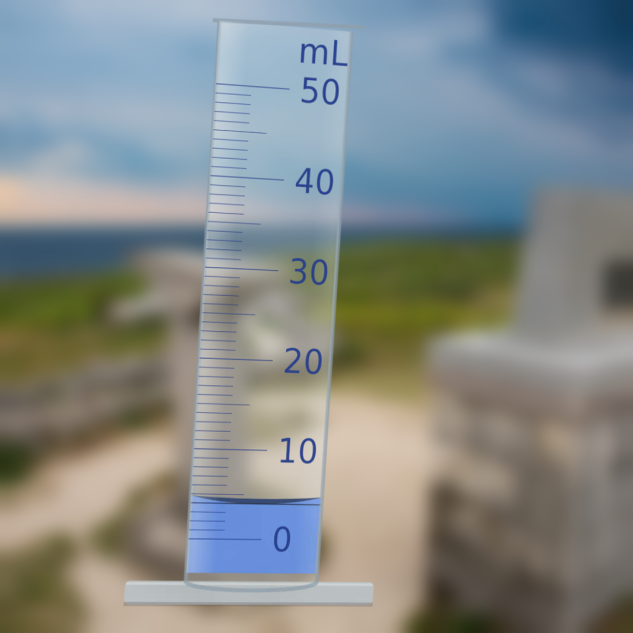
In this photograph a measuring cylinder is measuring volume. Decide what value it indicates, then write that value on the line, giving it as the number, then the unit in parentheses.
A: 4 (mL)
